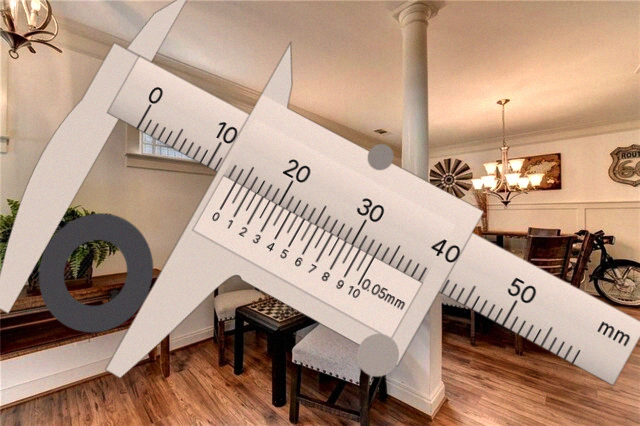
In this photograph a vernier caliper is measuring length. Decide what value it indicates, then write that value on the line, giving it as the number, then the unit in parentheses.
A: 14.0 (mm)
